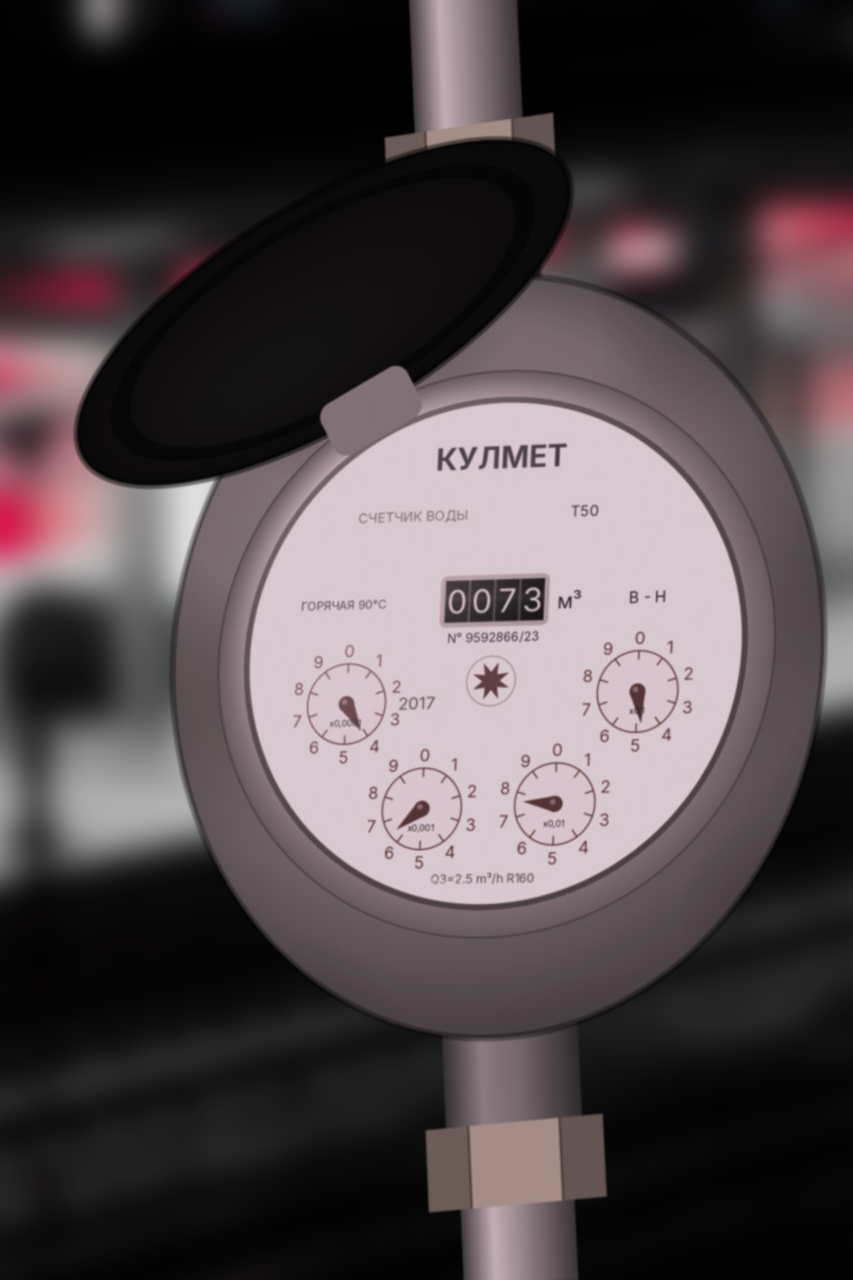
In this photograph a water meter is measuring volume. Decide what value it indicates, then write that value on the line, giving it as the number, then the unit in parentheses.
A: 73.4764 (m³)
